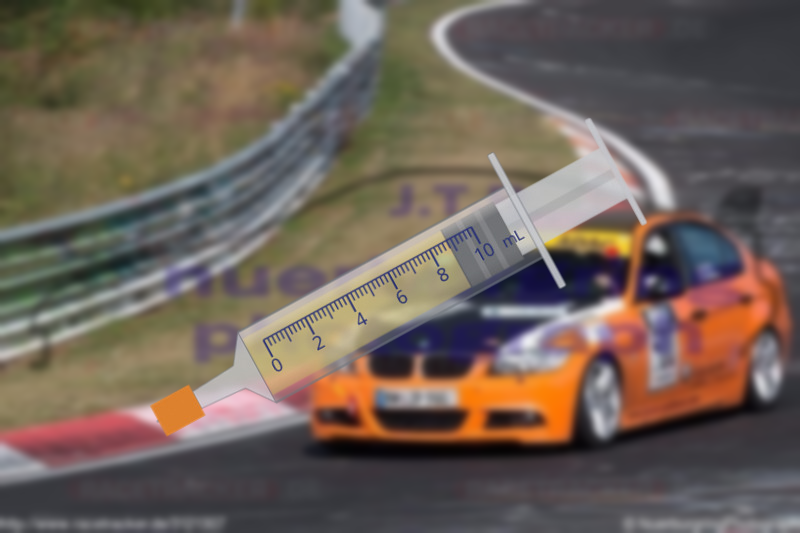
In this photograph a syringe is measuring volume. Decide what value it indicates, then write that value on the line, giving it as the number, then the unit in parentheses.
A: 8.8 (mL)
